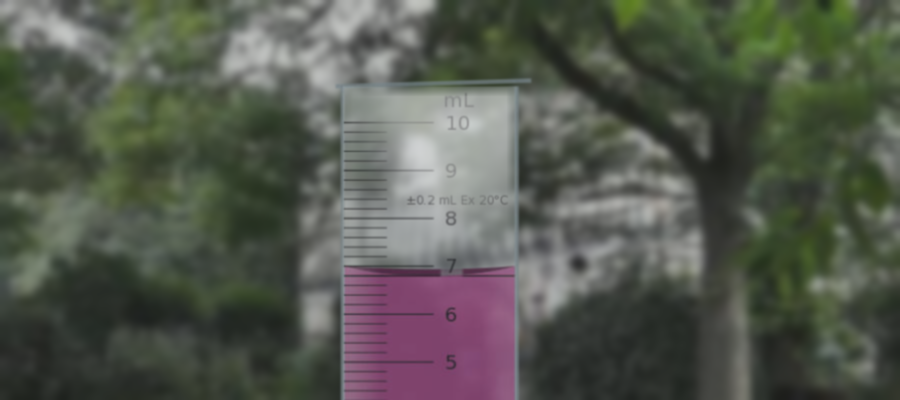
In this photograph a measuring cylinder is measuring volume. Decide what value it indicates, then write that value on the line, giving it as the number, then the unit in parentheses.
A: 6.8 (mL)
